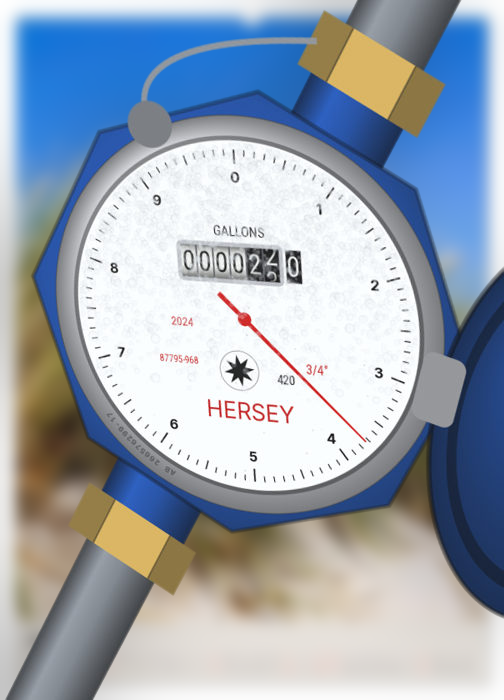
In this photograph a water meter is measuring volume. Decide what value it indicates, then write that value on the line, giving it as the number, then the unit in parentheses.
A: 223.7 (gal)
